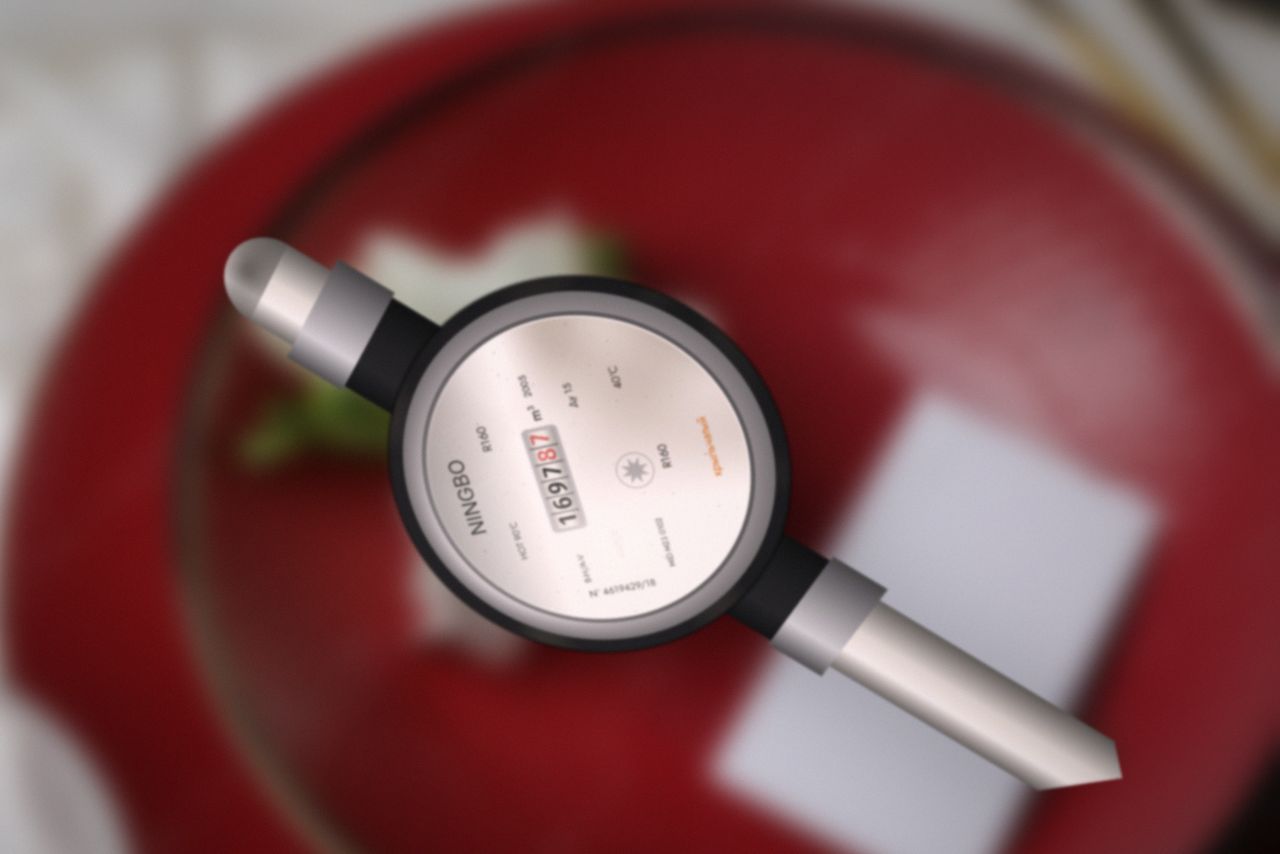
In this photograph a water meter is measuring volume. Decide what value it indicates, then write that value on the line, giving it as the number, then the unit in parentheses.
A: 1697.87 (m³)
